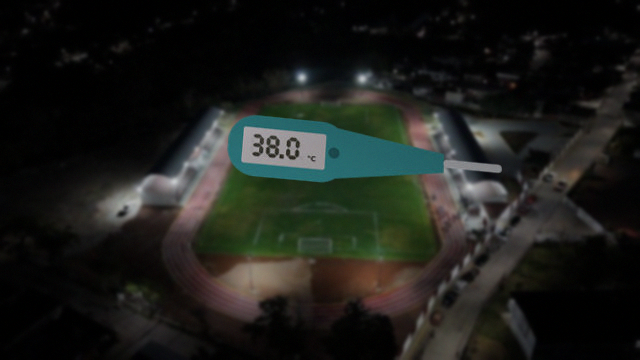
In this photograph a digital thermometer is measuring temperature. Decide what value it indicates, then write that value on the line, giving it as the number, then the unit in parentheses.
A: 38.0 (°C)
